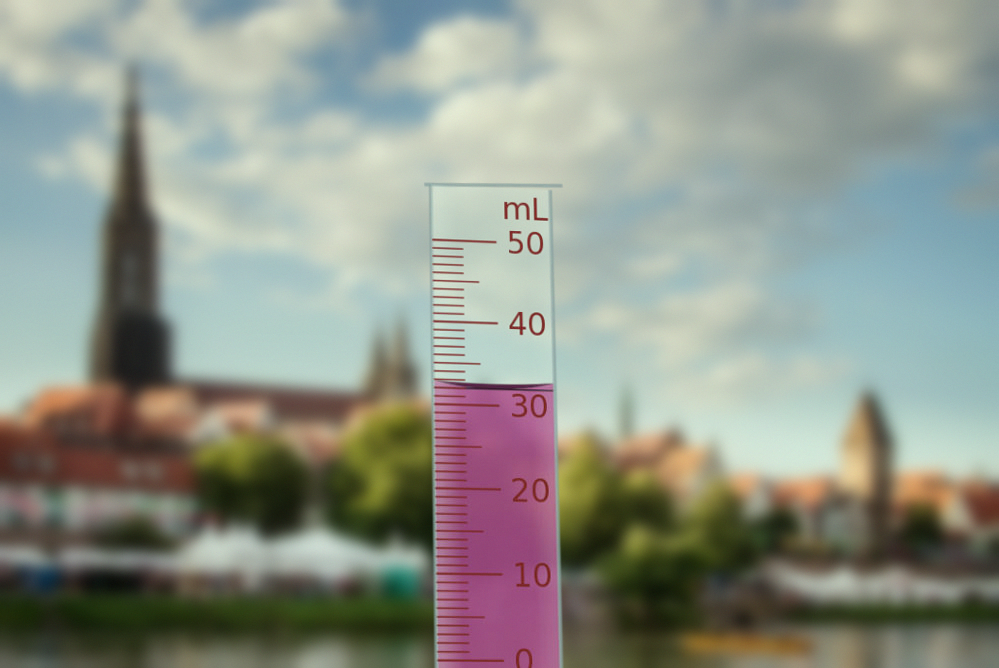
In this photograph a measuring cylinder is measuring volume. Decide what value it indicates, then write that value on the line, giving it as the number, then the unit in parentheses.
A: 32 (mL)
